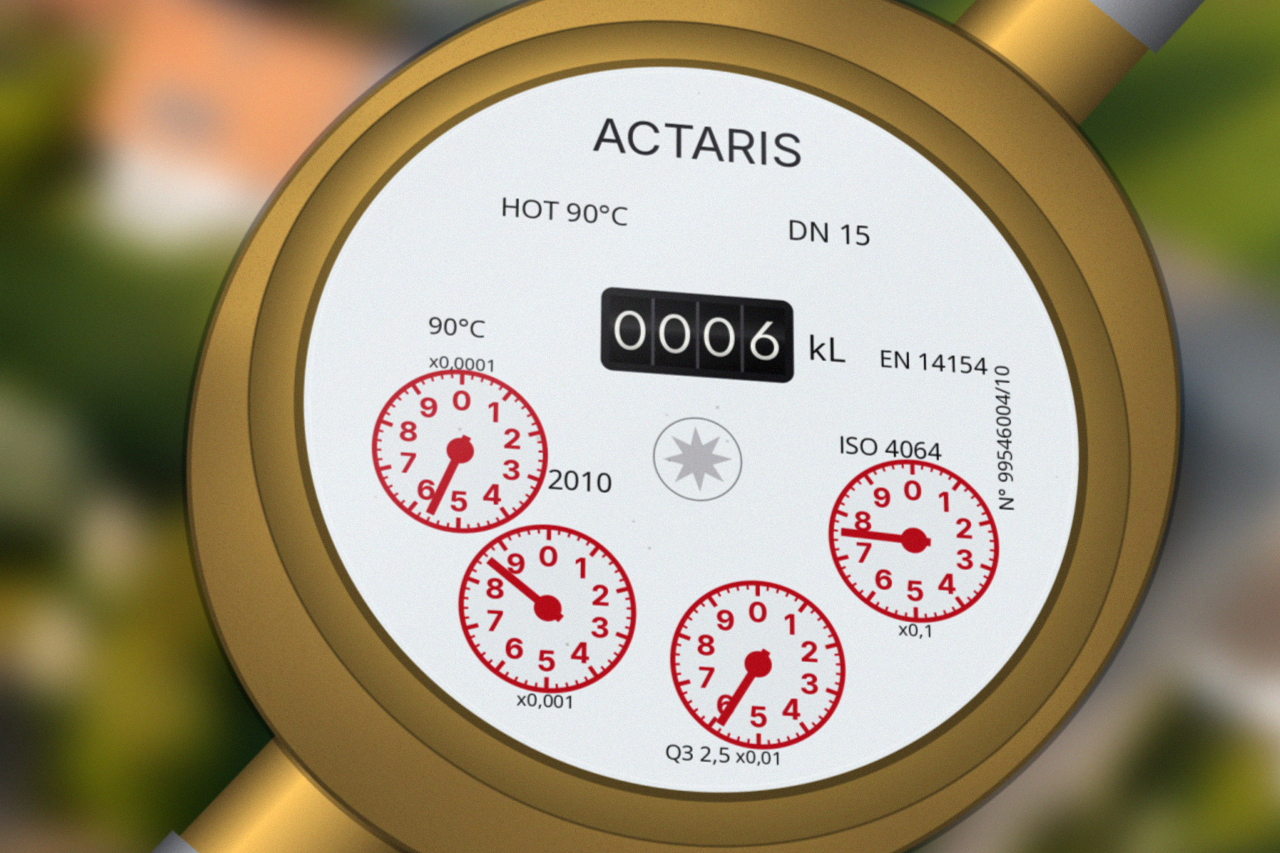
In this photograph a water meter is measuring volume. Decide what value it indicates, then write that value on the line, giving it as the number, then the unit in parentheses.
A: 6.7585 (kL)
